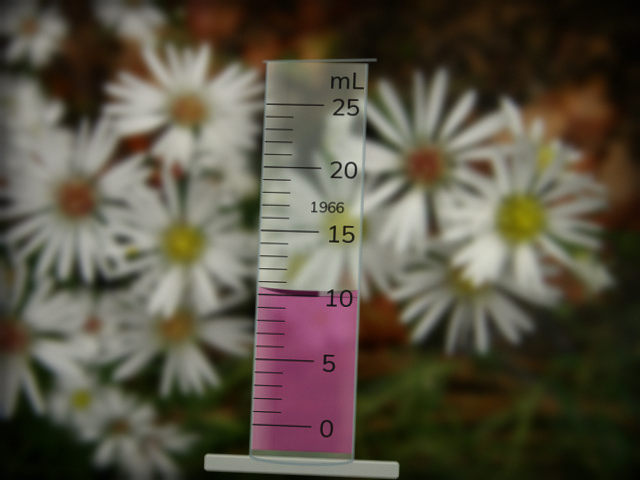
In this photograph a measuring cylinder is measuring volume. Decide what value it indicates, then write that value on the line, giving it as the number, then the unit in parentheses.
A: 10 (mL)
